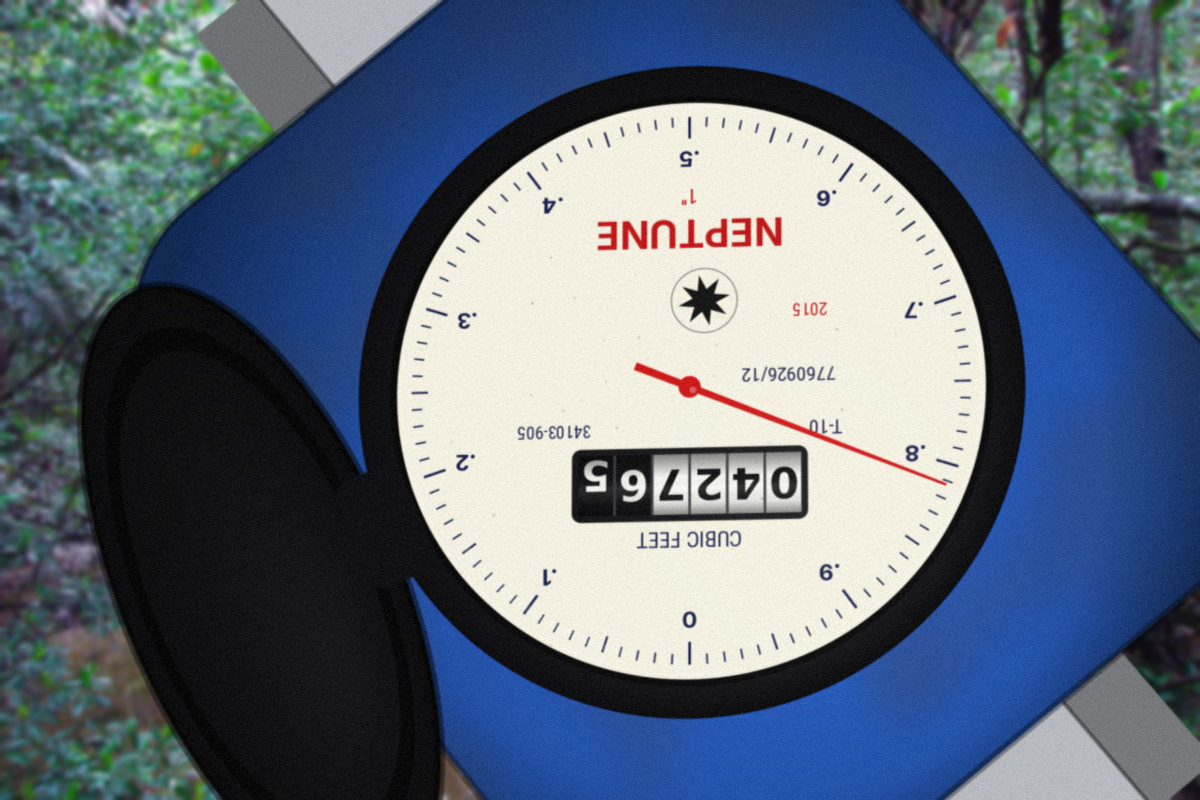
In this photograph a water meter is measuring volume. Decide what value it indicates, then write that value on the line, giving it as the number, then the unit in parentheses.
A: 42764.81 (ft³)
